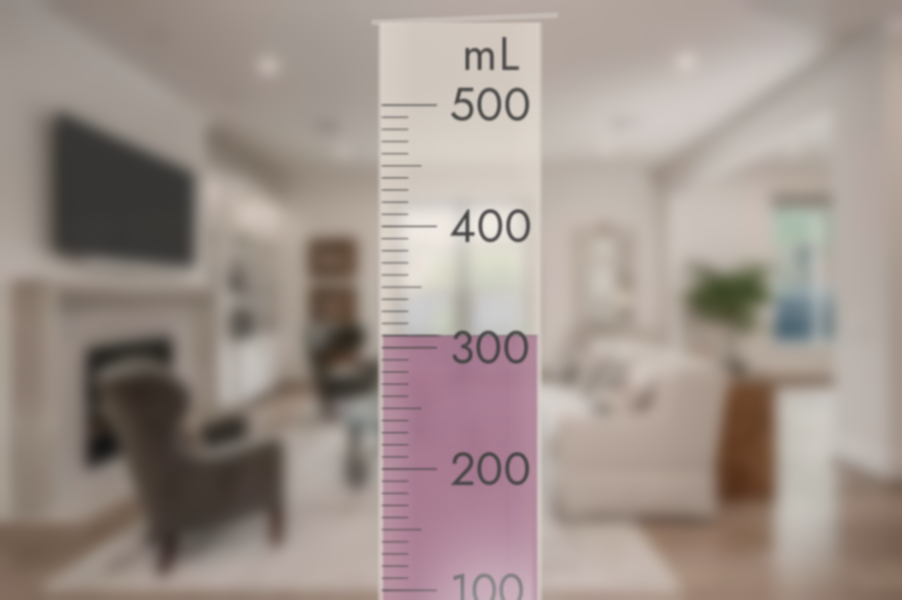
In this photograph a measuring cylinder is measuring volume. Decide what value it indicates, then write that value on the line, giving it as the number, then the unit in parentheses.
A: 310 (mL)
